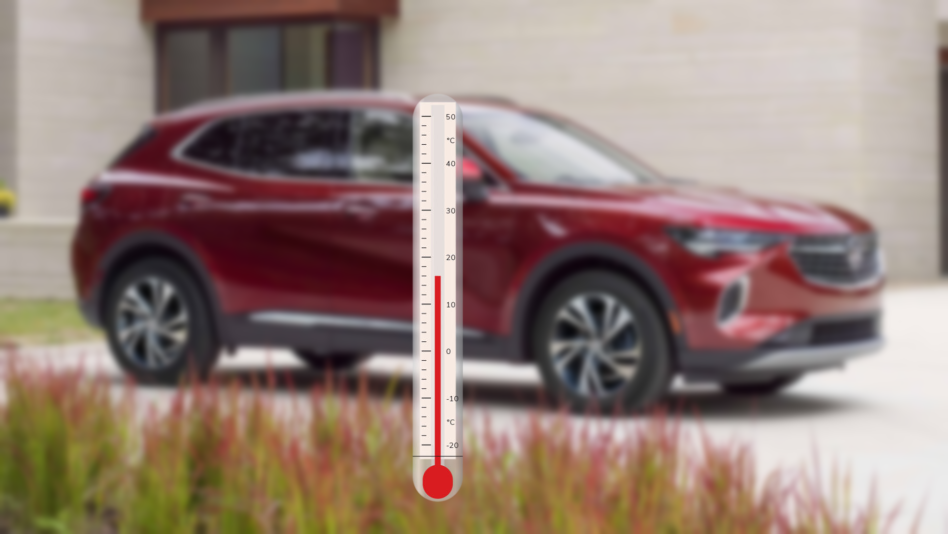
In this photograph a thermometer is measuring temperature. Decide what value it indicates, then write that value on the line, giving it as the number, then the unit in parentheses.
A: 16 (°C)
